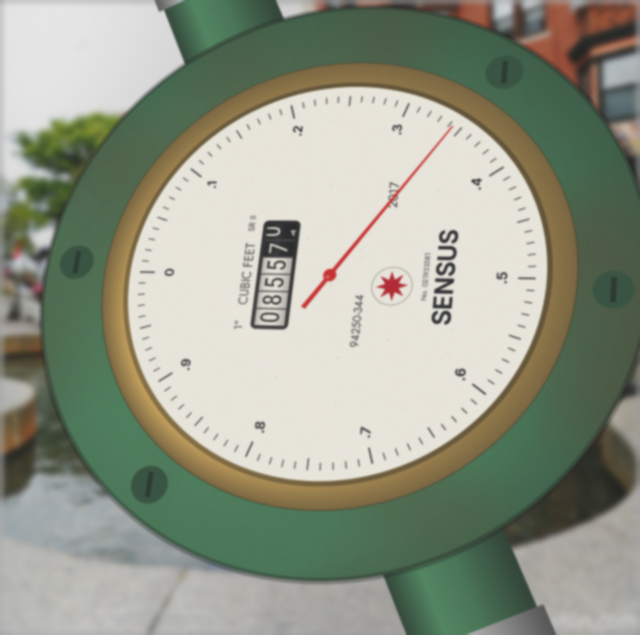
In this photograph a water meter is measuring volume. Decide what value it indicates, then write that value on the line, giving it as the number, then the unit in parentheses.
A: 85570.34 (ft³)
